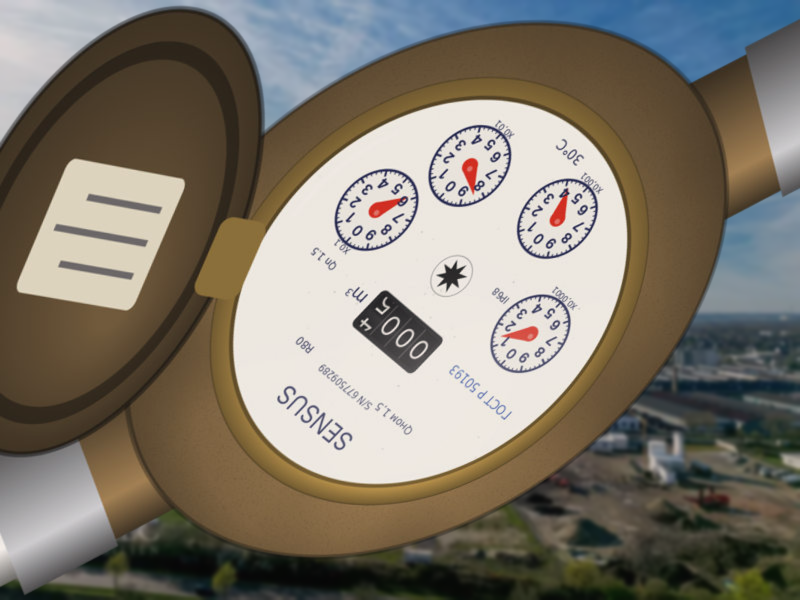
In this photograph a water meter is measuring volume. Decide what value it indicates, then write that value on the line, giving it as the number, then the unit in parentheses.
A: 4.5841 (m³)
